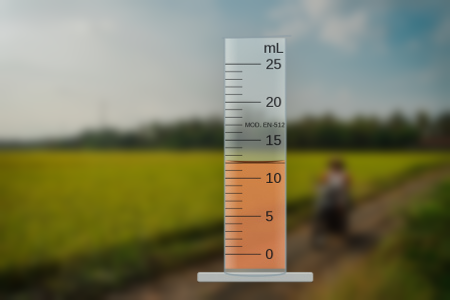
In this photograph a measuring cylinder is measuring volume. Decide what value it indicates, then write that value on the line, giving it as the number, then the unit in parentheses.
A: 12 (mL)
